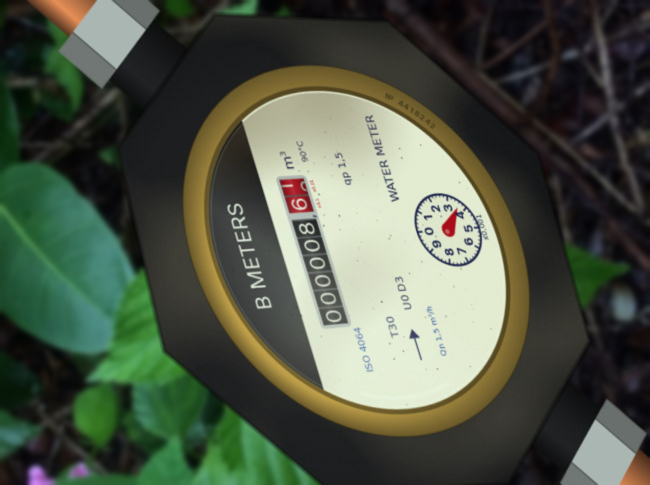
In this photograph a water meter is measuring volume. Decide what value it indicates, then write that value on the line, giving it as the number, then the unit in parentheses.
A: 8.613 (m³)
